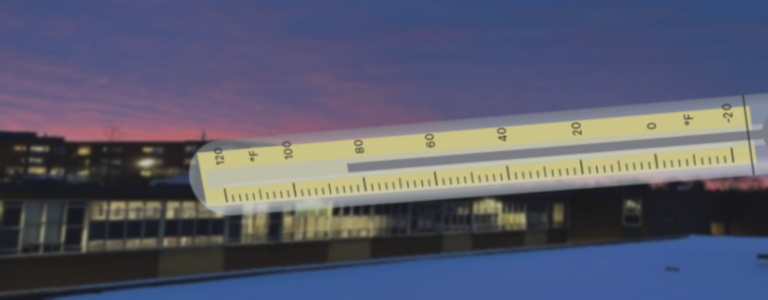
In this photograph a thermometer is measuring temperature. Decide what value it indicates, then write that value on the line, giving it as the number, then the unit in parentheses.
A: 84 (°F)
